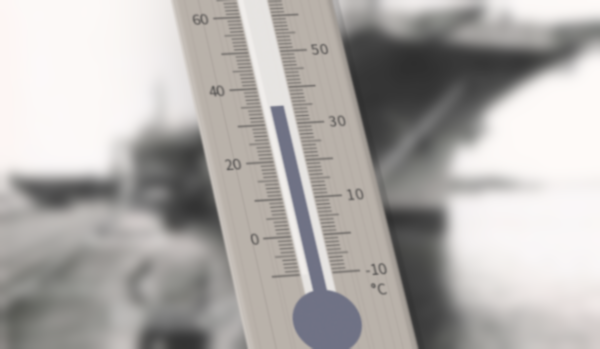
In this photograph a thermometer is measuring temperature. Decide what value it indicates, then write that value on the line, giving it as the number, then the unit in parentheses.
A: 35 (°C)
